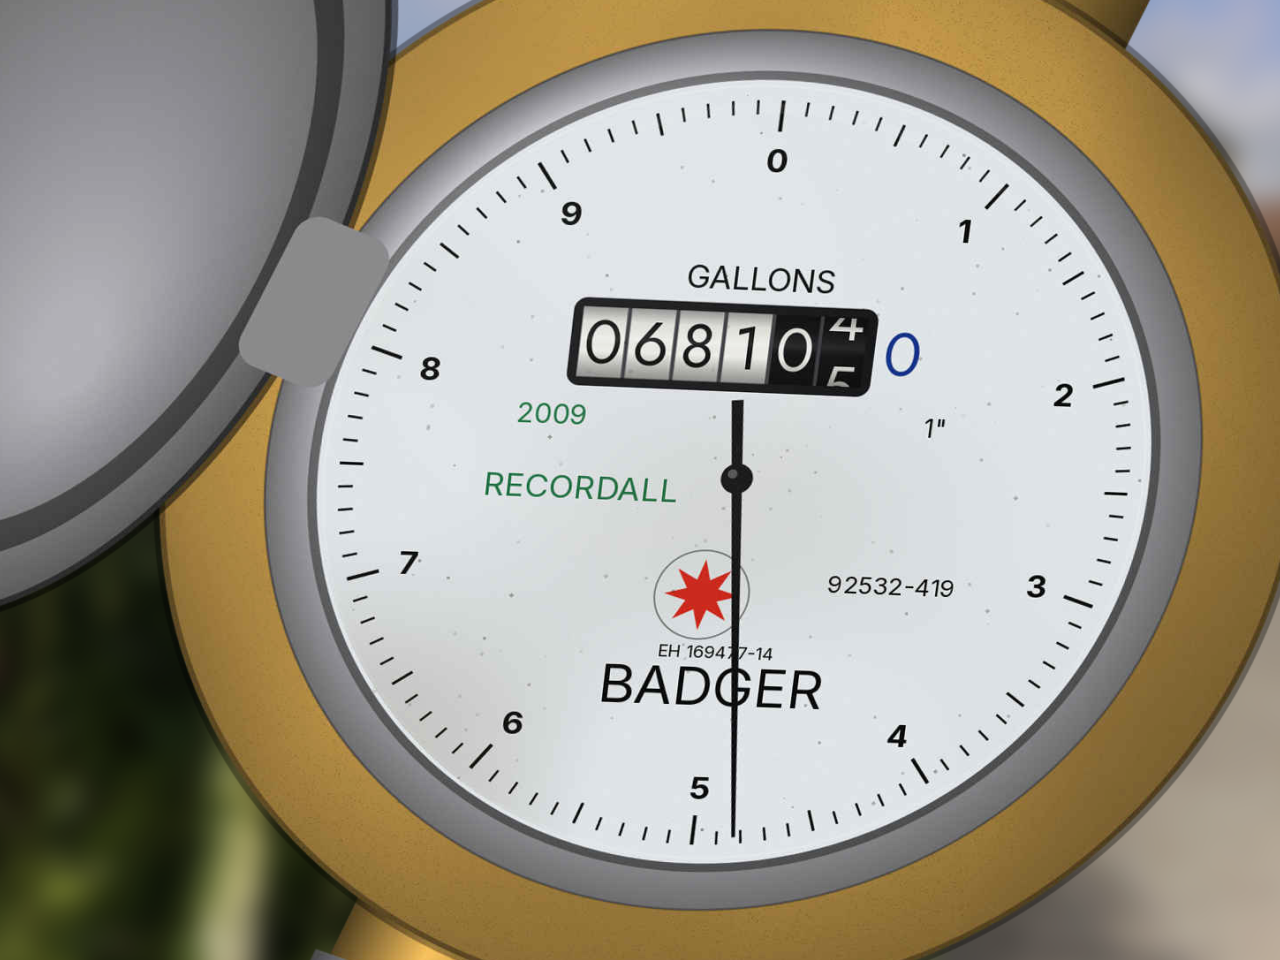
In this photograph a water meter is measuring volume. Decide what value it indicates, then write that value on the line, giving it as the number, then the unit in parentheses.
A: 681044.8 (gal)
